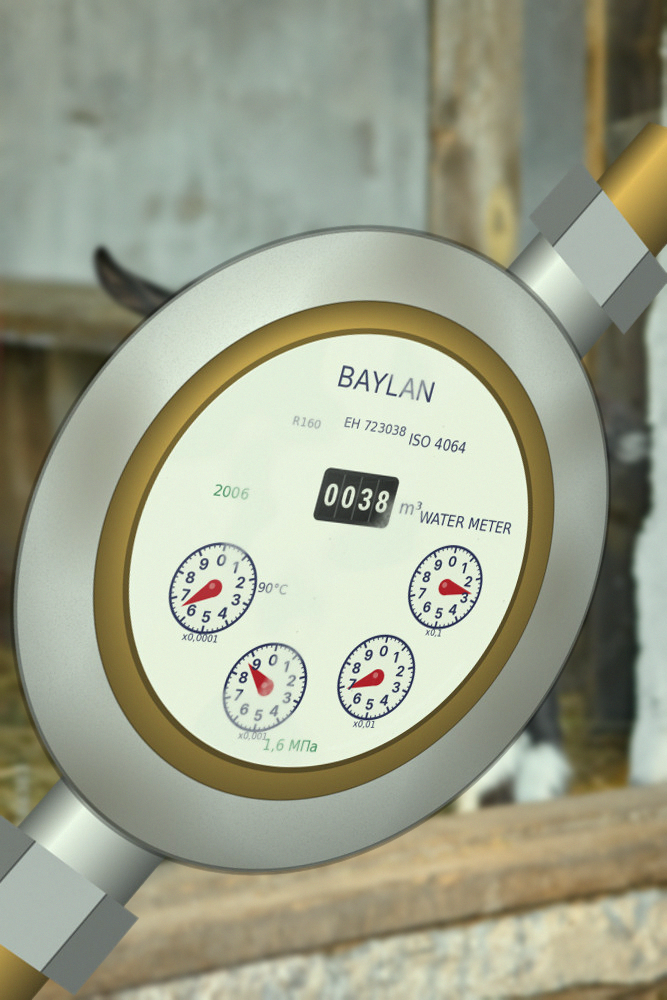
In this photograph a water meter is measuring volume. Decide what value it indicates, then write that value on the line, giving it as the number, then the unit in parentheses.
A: 38.2686 (m³)
